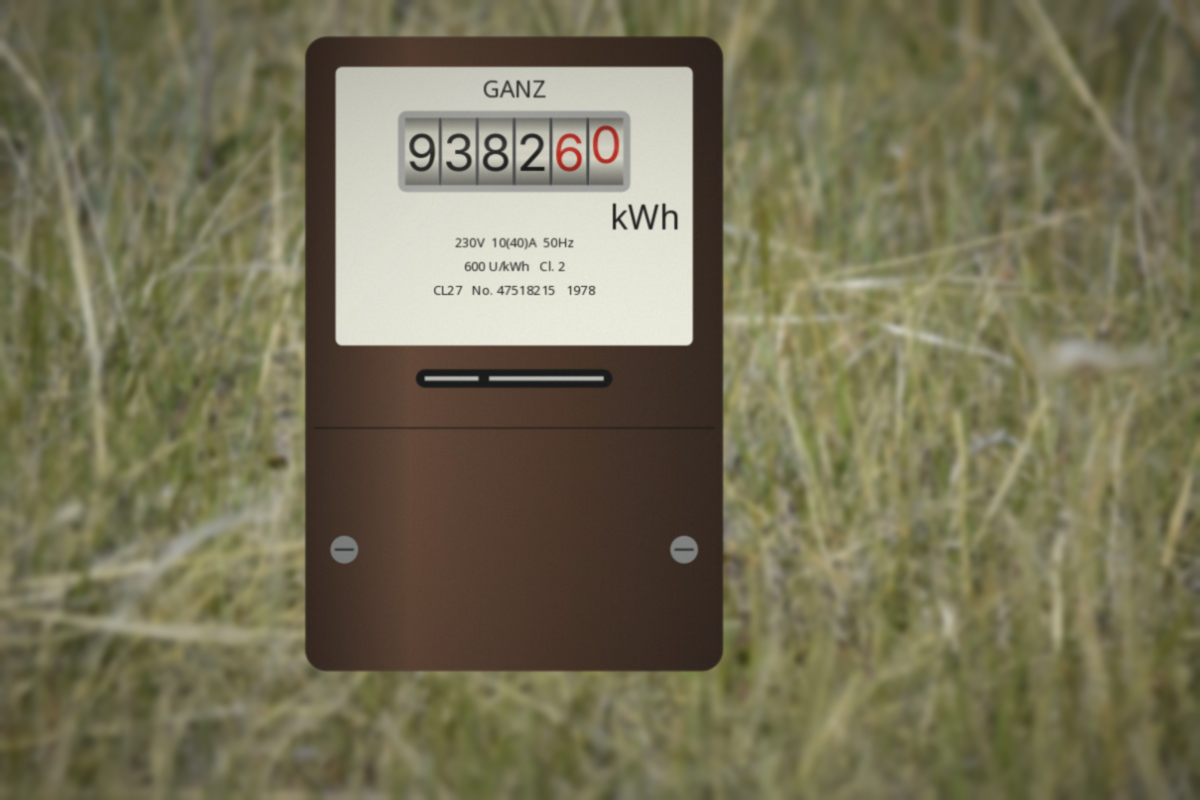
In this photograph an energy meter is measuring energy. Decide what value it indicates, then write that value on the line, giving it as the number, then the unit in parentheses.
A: 9382.60 (kWh)
